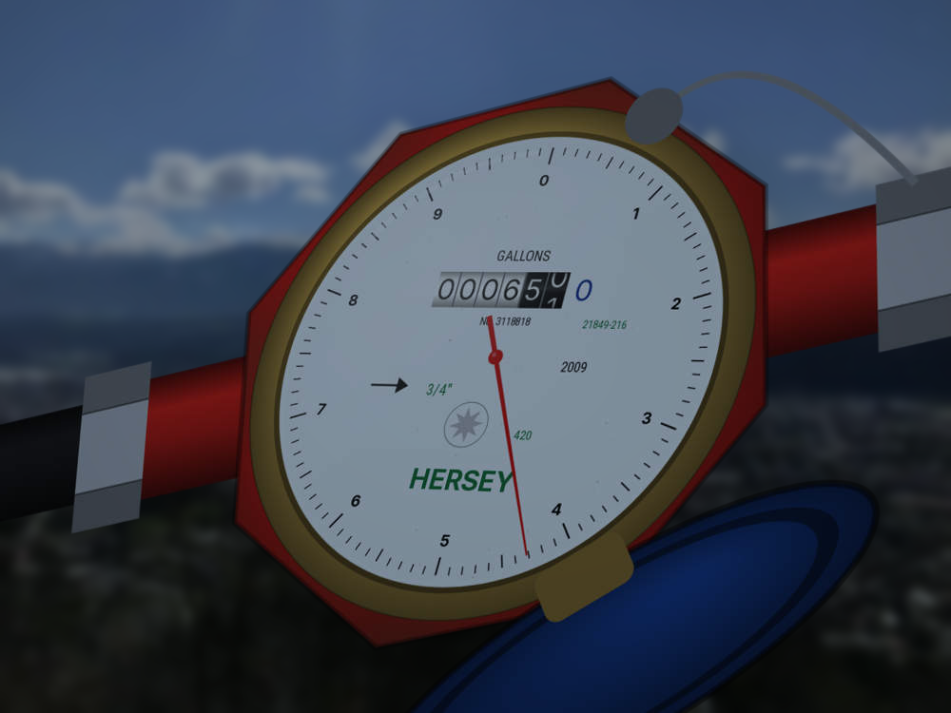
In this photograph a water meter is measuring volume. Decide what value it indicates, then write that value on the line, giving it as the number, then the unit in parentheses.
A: 6504.3 (gal)
